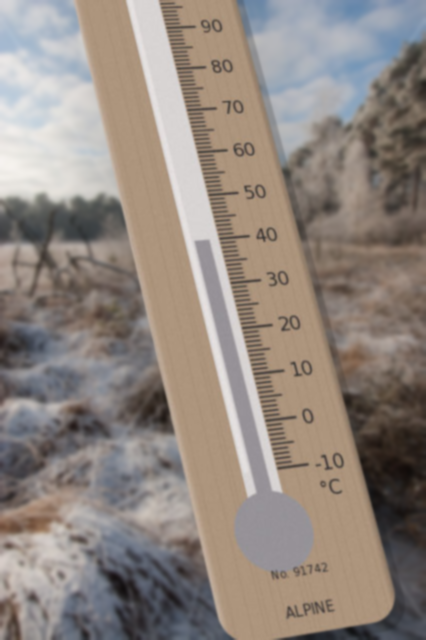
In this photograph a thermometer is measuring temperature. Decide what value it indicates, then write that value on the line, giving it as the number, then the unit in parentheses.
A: 40 (°C)
